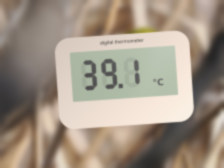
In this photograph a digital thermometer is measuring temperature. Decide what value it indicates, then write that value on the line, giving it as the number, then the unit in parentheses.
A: 39.1 (°C)
